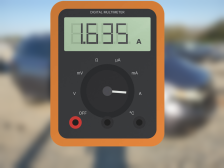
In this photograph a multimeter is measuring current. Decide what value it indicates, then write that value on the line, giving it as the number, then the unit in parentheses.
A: 1.635 (A)
